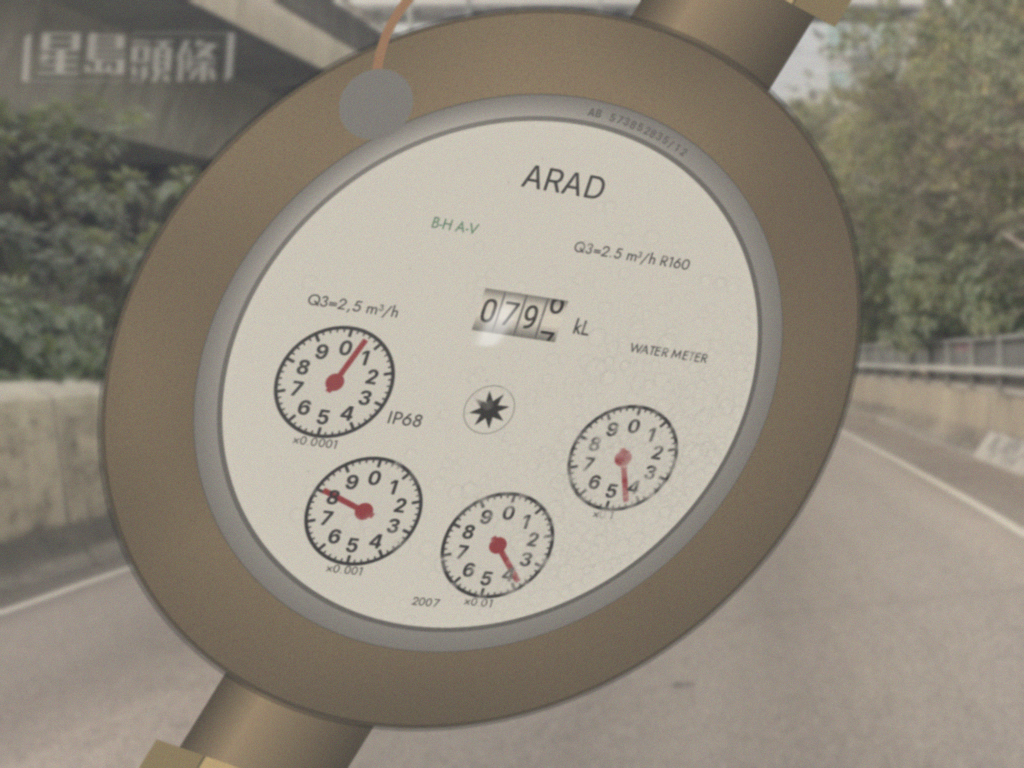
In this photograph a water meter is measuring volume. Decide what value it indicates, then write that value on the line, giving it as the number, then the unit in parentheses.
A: 796.4380 (kL)
